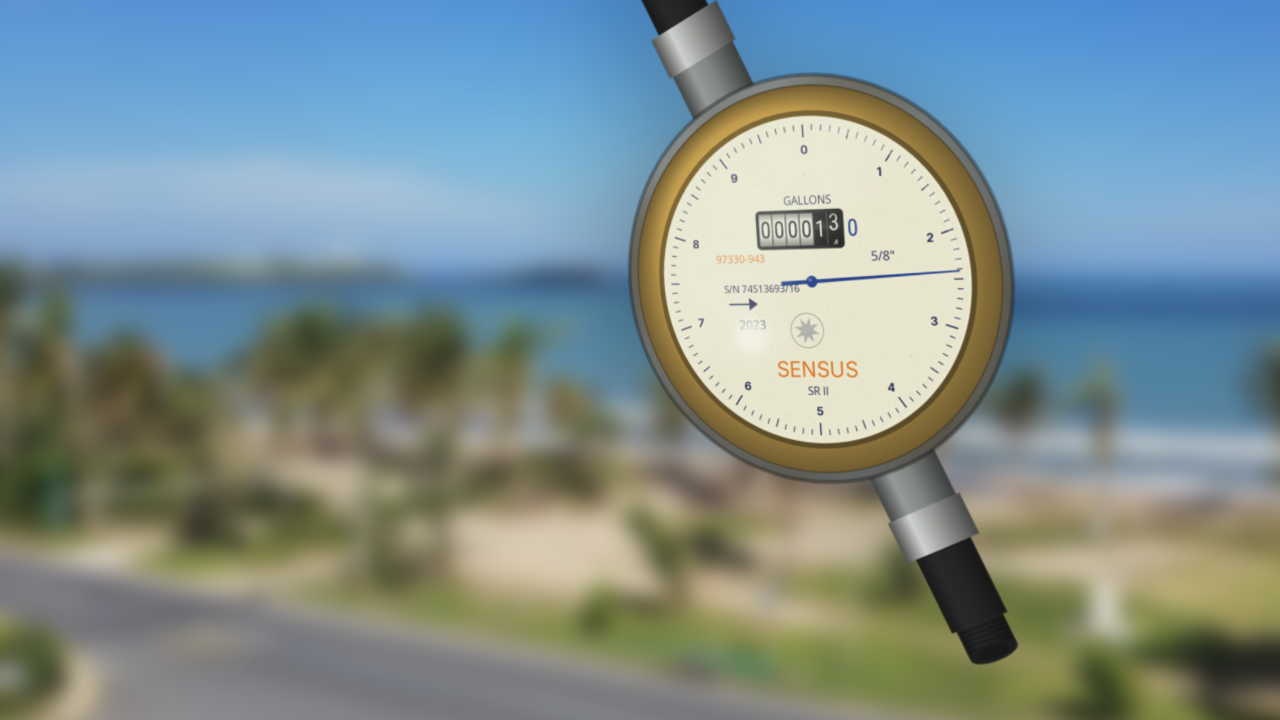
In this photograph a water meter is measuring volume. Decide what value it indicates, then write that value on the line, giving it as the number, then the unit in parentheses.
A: 132.4 (gal)
